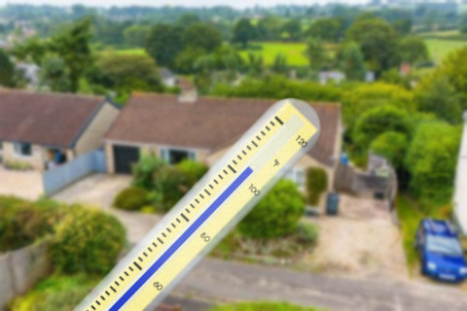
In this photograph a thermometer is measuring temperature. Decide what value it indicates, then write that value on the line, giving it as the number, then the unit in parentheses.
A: 104 (°F)
